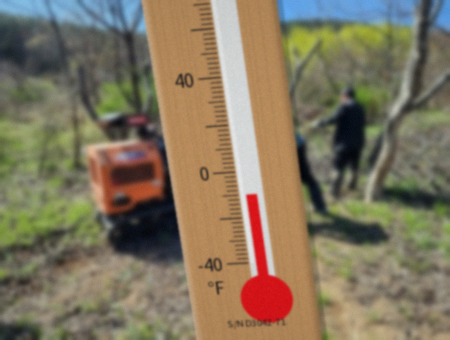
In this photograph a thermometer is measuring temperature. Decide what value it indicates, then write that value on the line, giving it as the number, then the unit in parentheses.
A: -10 (°F)
